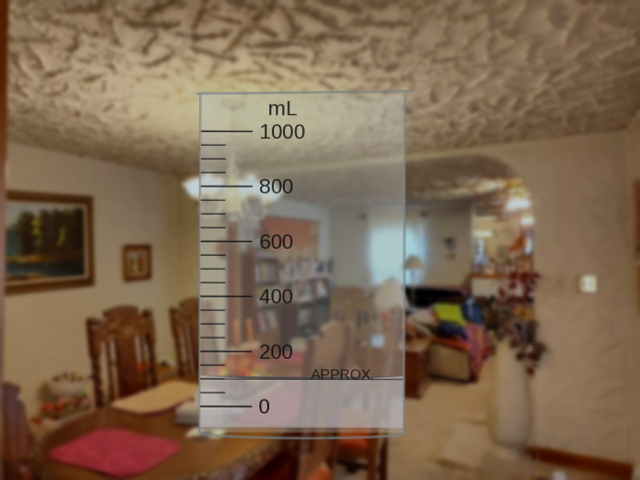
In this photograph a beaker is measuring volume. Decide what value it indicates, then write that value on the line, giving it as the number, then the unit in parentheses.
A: 100 (mL)
